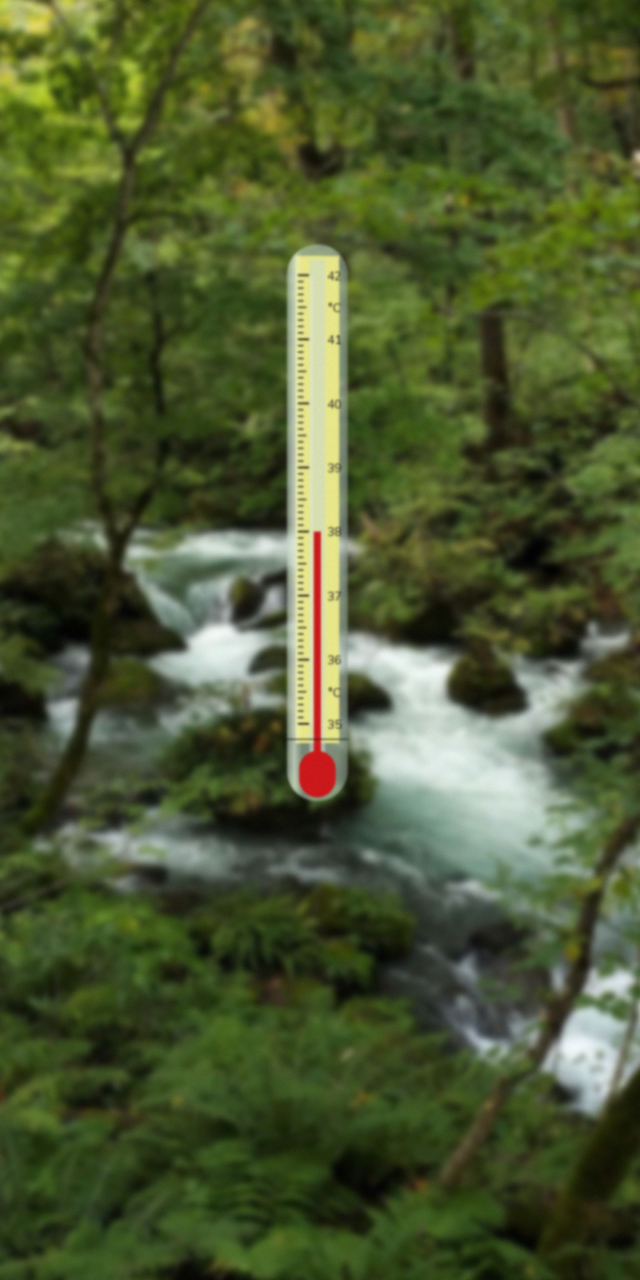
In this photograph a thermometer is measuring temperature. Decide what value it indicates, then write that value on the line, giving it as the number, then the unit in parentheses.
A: 38 (°C)
